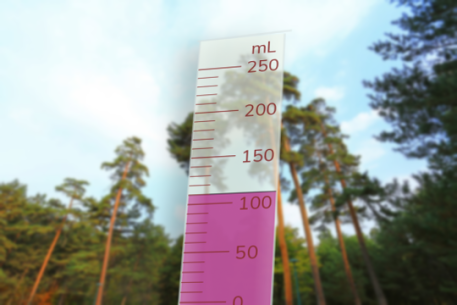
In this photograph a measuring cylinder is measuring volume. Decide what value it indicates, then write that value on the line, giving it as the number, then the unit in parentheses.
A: 110 (mL)
